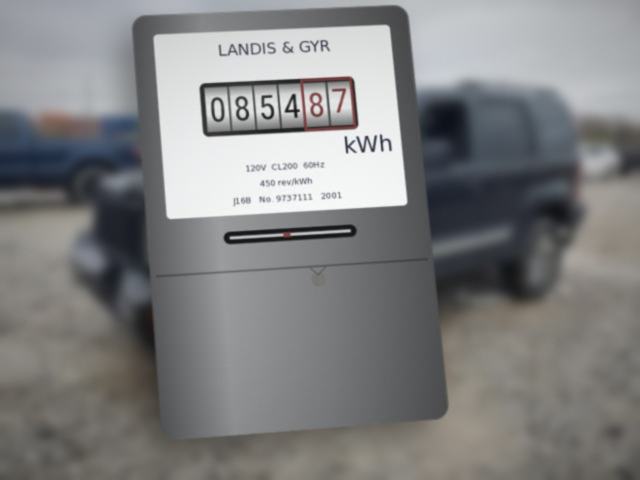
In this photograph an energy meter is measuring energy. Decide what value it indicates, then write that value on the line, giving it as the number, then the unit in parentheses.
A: 854.87 (kWh)
